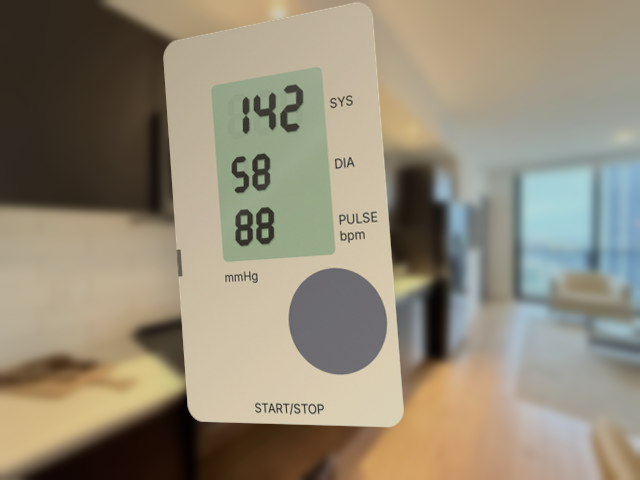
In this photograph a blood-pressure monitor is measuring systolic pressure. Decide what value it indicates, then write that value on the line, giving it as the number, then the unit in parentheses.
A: 142 (mmHg)
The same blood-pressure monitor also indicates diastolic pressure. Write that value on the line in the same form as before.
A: 58 (mmHg)
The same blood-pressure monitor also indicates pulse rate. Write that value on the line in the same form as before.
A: 88 (bpm)
